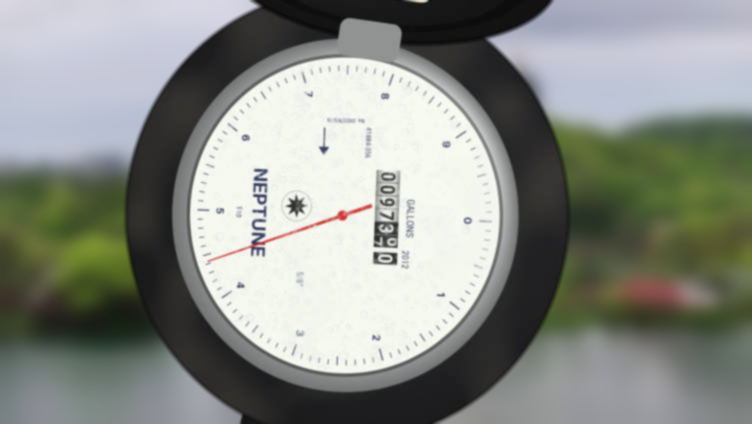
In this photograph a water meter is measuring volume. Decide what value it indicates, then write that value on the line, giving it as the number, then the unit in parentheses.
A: 97364.4 (gal)
